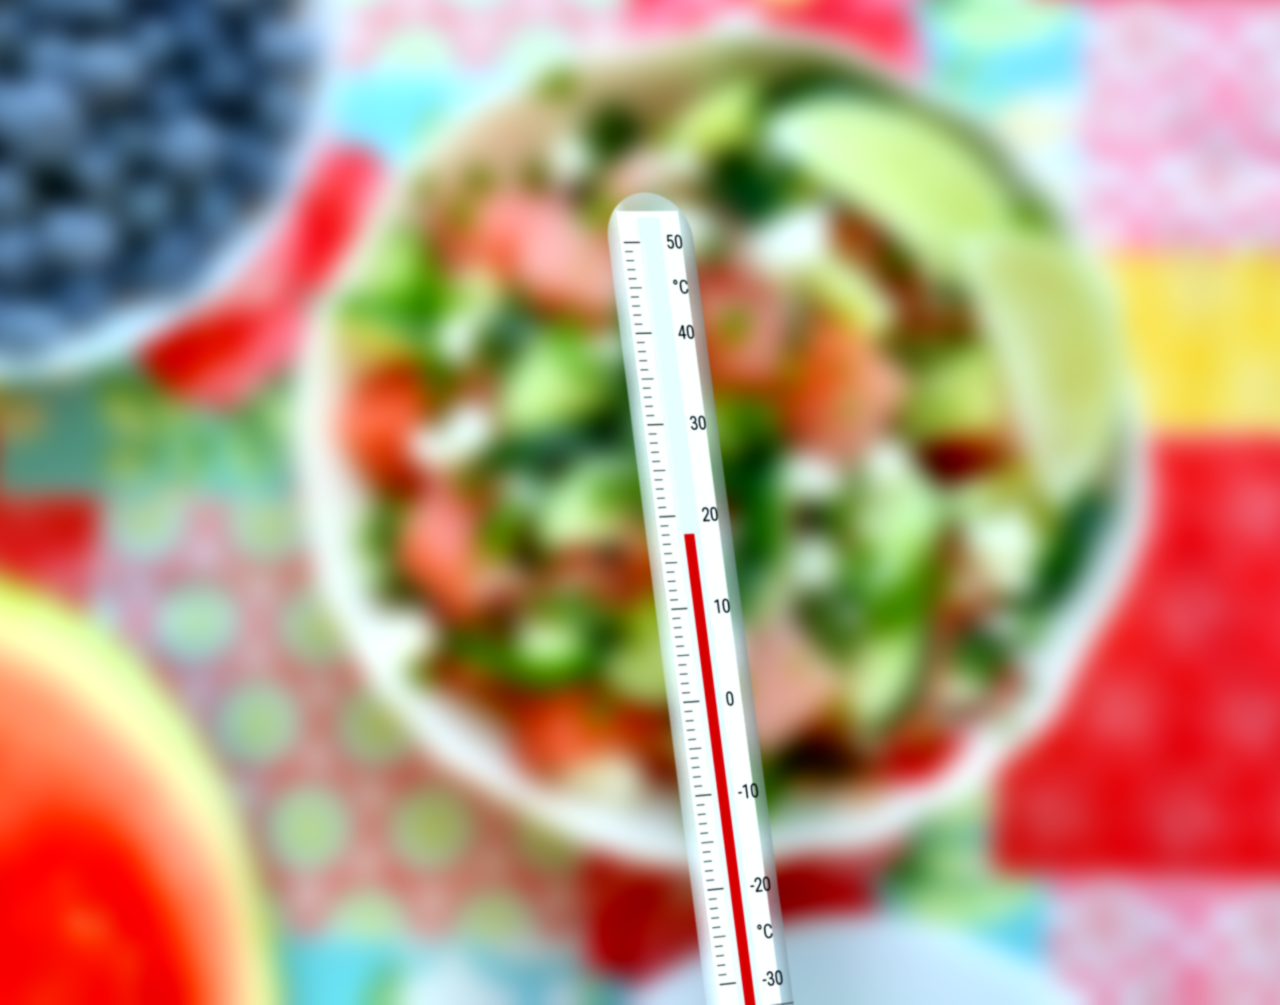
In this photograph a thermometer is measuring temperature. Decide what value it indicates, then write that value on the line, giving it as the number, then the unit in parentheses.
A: 18 (°C)
